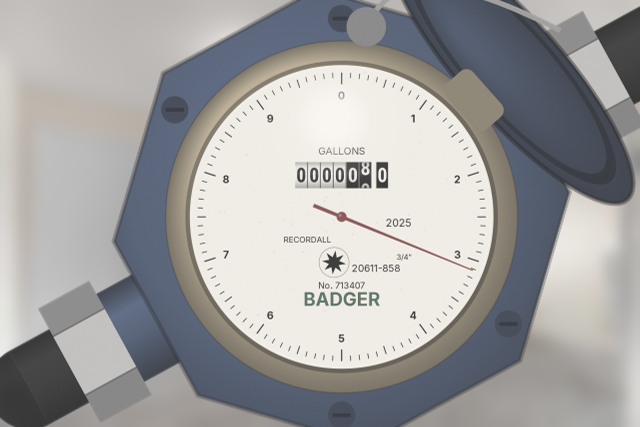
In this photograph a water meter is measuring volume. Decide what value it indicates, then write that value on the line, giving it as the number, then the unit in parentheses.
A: 83.1 (gal)
